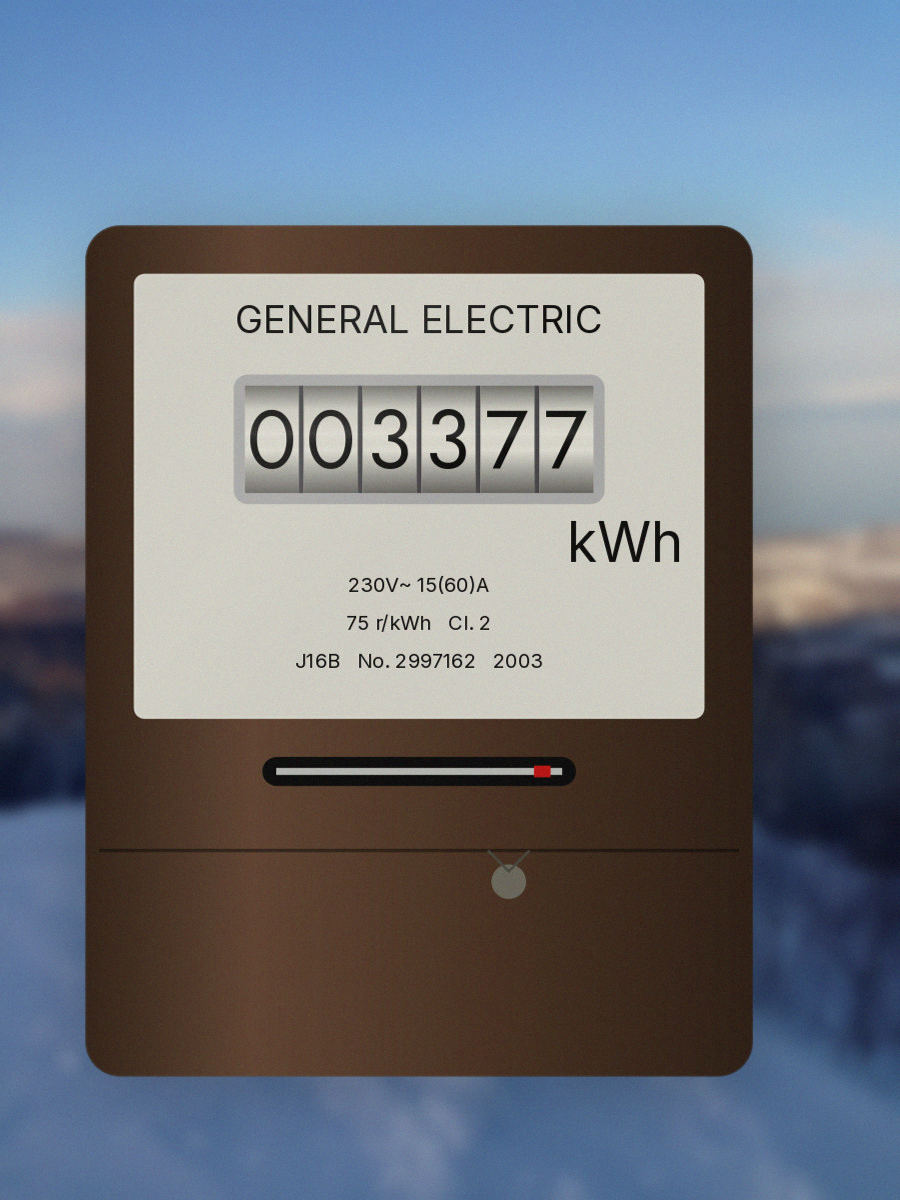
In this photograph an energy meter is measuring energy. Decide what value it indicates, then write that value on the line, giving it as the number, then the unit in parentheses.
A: 3377 (kWh)
